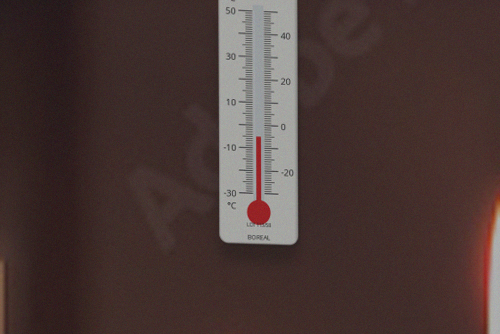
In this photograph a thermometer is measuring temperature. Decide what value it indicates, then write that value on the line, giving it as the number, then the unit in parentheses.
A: -5 (°C)
